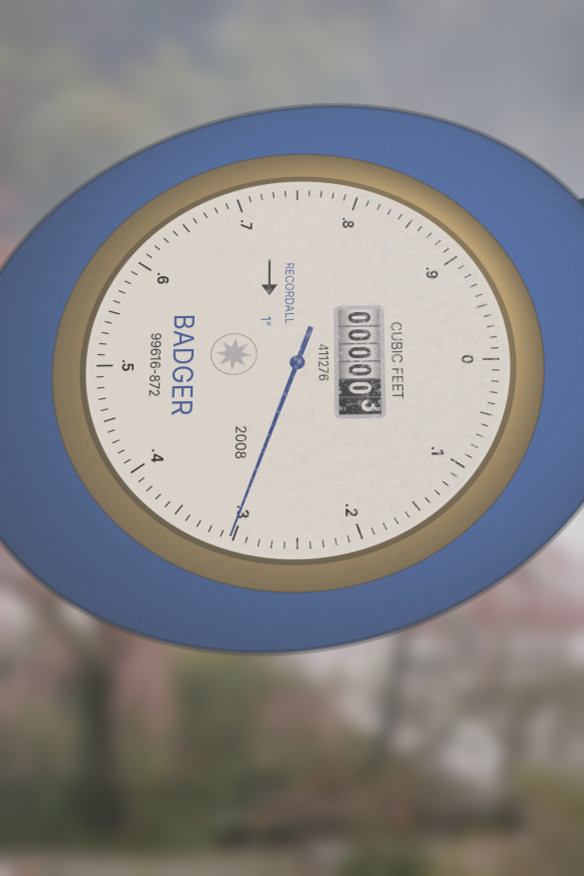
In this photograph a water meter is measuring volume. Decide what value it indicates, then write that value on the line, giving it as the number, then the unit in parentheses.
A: 3.30 (ft³)
